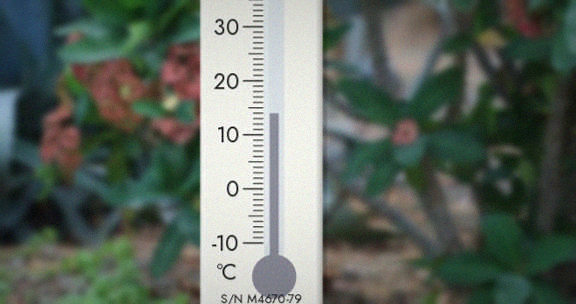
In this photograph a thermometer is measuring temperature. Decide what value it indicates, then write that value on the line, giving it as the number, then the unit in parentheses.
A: 14 (°C)
